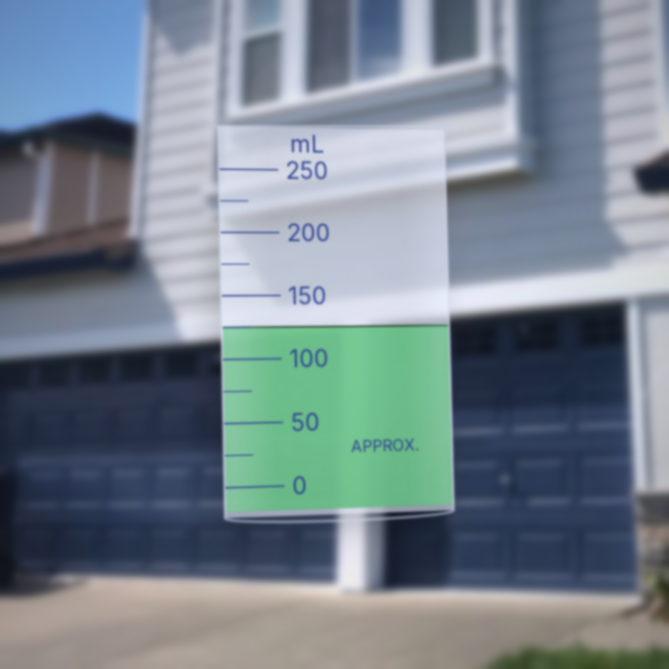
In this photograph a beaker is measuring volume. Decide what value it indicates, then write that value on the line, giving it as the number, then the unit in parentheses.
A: 125 (mL)
